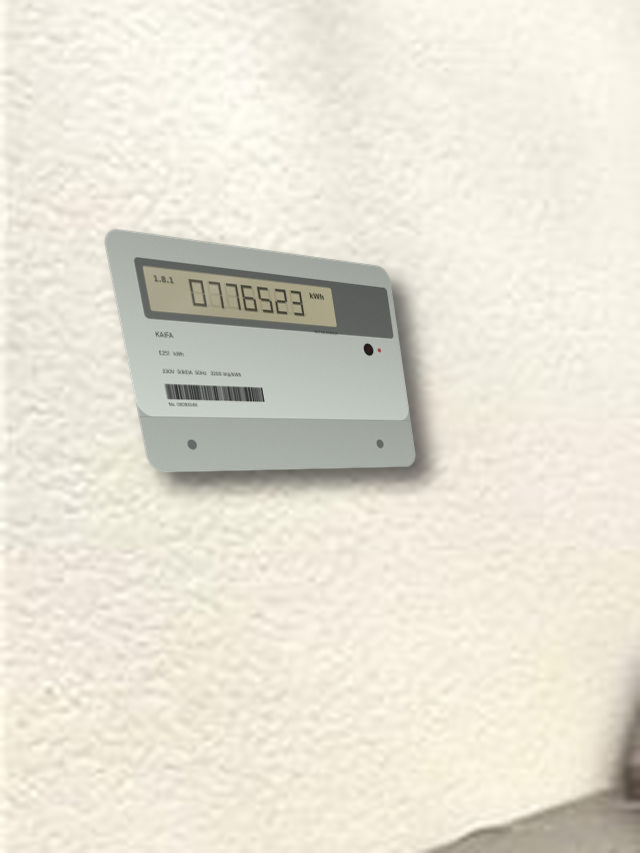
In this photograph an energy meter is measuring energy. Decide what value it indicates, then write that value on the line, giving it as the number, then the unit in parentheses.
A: 776523 (kWh)
